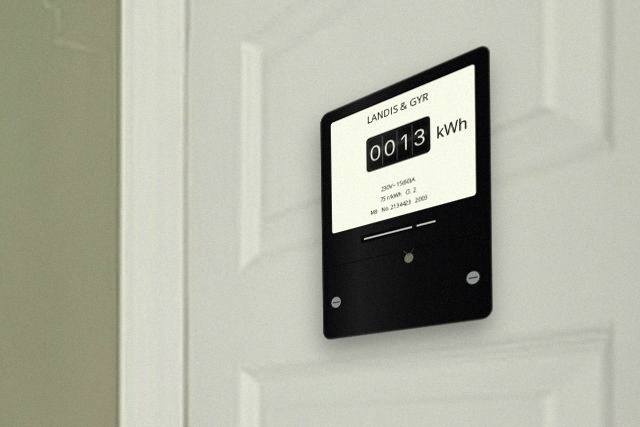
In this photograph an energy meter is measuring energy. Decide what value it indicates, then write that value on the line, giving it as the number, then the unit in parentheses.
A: 13 (kWh)
